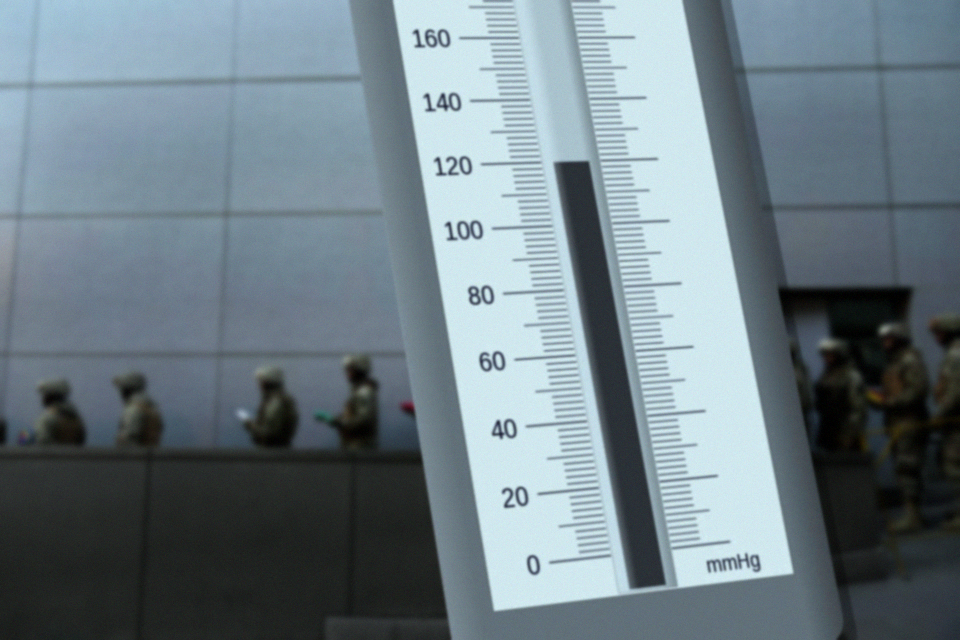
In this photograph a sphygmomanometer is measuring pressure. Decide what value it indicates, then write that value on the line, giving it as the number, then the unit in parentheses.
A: 120 (mmHg)
